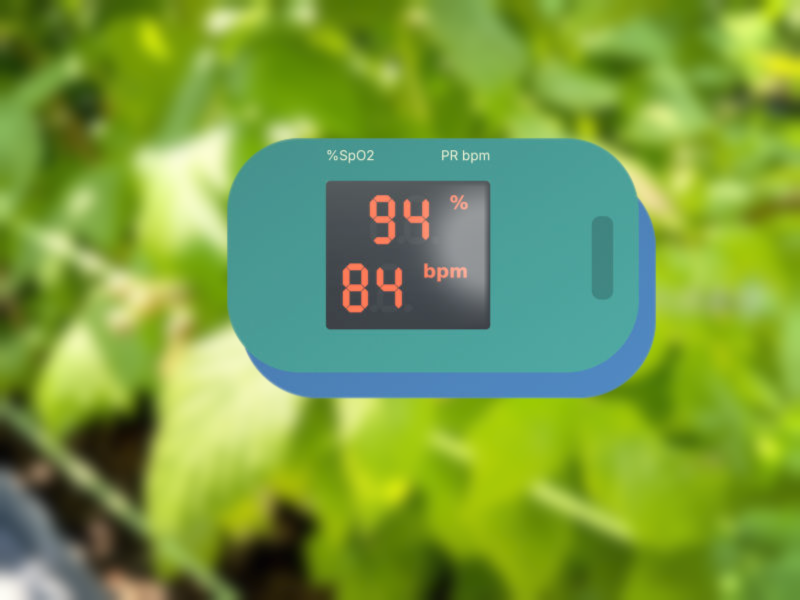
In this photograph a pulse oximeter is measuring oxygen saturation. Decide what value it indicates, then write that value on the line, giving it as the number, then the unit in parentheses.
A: 94 (%)
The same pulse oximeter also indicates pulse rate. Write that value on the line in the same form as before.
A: 84 (bpm)
